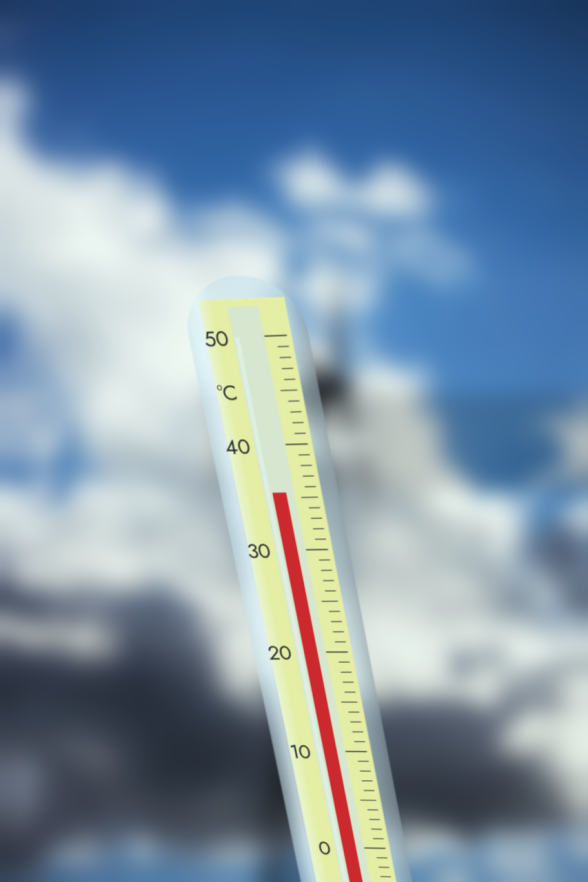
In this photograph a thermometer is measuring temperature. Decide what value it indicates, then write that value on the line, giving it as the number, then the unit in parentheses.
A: 35.5 (°C)
